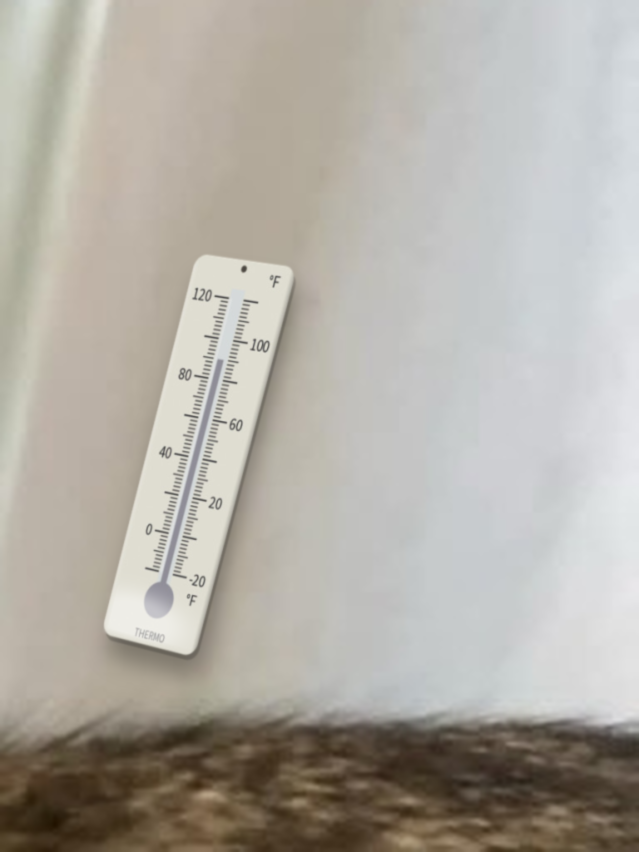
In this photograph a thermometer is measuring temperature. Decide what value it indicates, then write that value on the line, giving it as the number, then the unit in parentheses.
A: 90 (°F)
